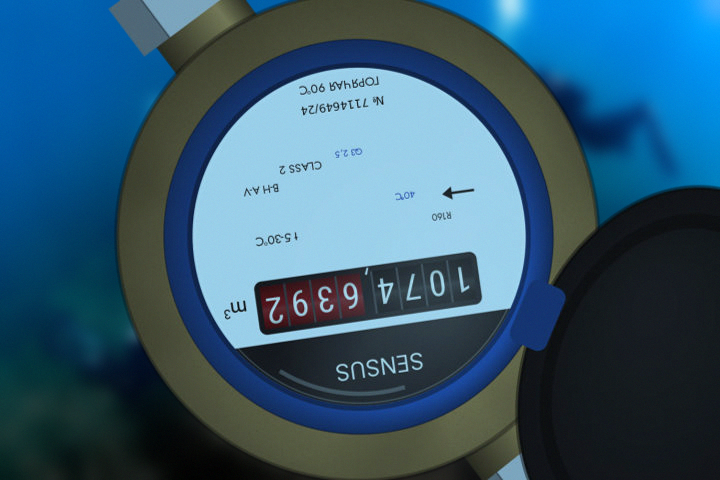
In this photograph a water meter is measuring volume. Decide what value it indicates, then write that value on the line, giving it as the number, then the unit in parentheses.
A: 1074.6392 (m³)
